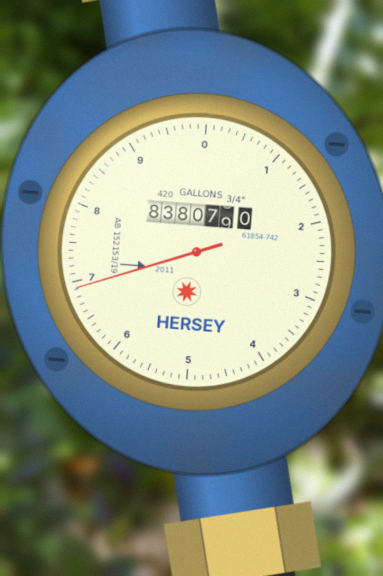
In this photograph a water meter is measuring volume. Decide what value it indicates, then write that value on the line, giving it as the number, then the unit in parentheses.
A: 8380786.9 (gal)
